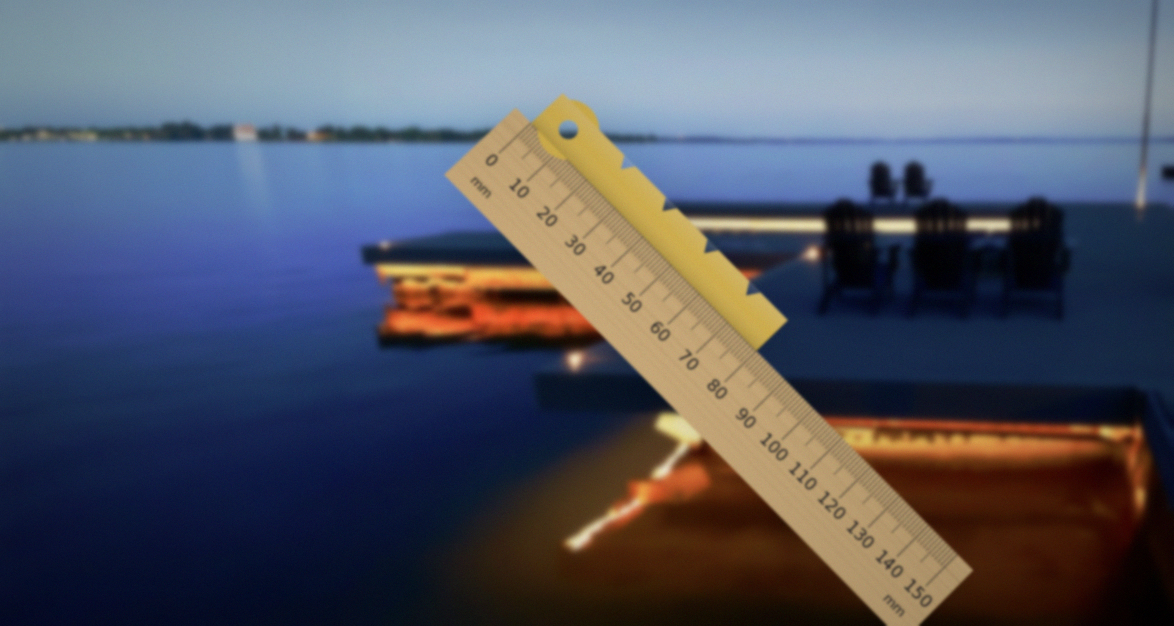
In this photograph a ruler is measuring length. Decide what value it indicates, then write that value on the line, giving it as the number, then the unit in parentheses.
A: 80 (mm)
